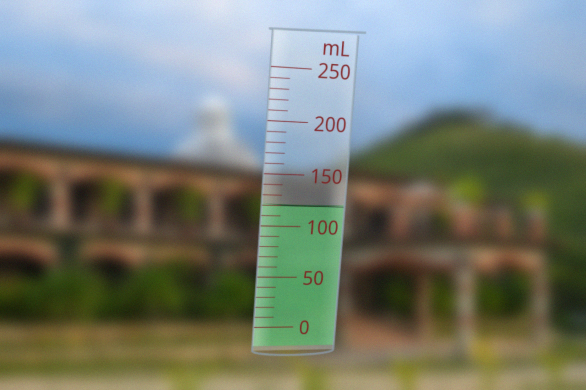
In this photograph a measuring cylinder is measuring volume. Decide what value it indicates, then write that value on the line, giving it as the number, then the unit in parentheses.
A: 120 (mL)
